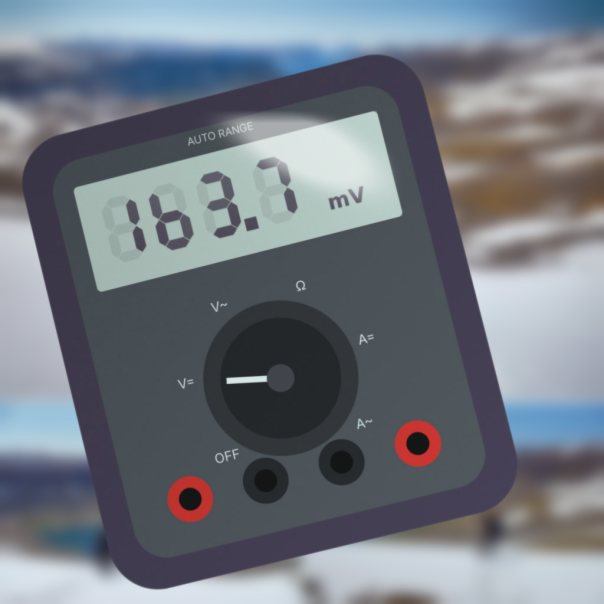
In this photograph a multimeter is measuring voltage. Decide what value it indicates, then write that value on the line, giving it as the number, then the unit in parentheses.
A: 163.7 (mV)
